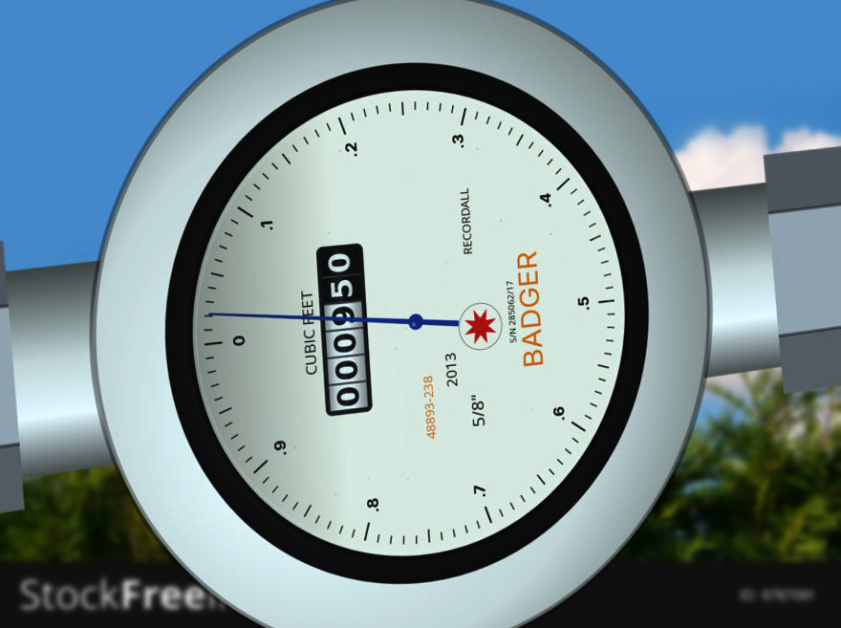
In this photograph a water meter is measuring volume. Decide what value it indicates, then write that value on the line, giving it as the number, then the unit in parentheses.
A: 950.02 (ft³)
